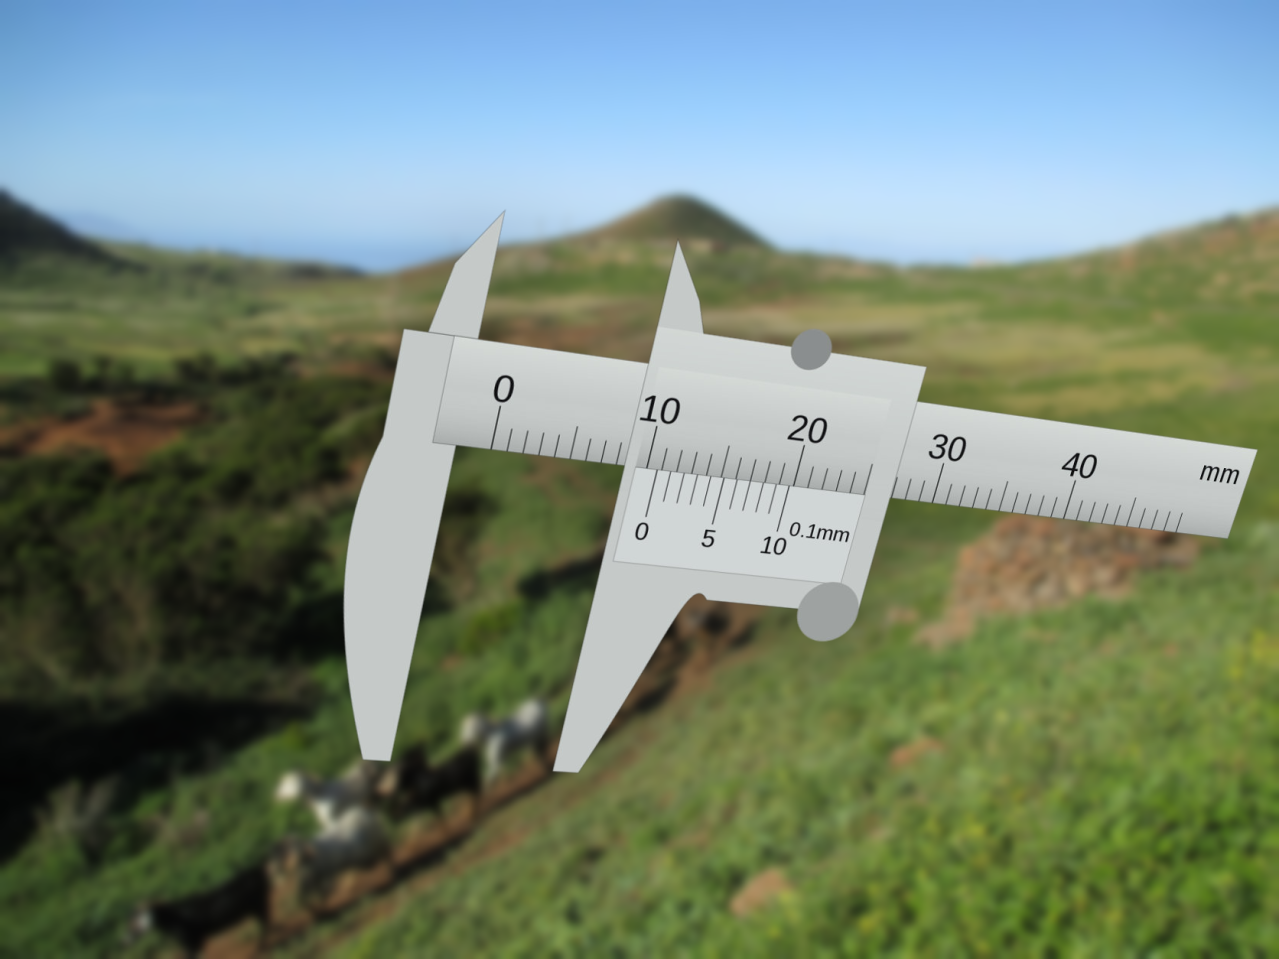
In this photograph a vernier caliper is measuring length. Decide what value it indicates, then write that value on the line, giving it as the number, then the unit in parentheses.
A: 10.7 (mm)
